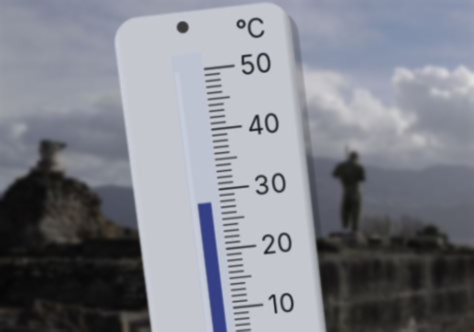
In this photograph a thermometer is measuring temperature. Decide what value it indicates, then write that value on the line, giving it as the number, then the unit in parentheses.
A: 28 (°C)
